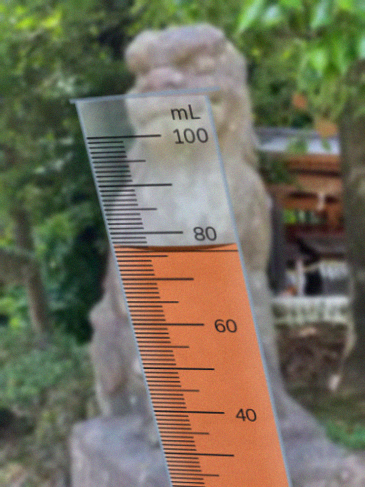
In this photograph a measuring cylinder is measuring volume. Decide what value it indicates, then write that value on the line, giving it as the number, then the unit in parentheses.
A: 76 (mL)
